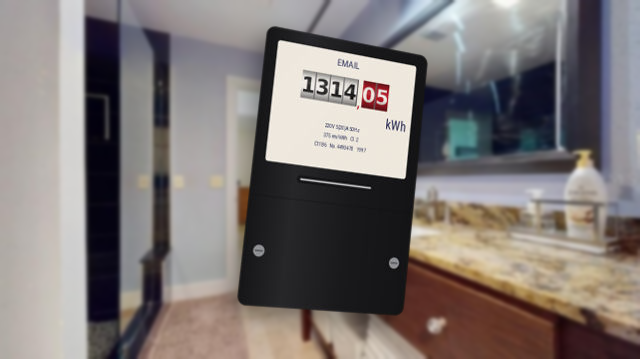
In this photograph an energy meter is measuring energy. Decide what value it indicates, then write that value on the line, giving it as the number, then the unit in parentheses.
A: 1314.05 (kWh)
